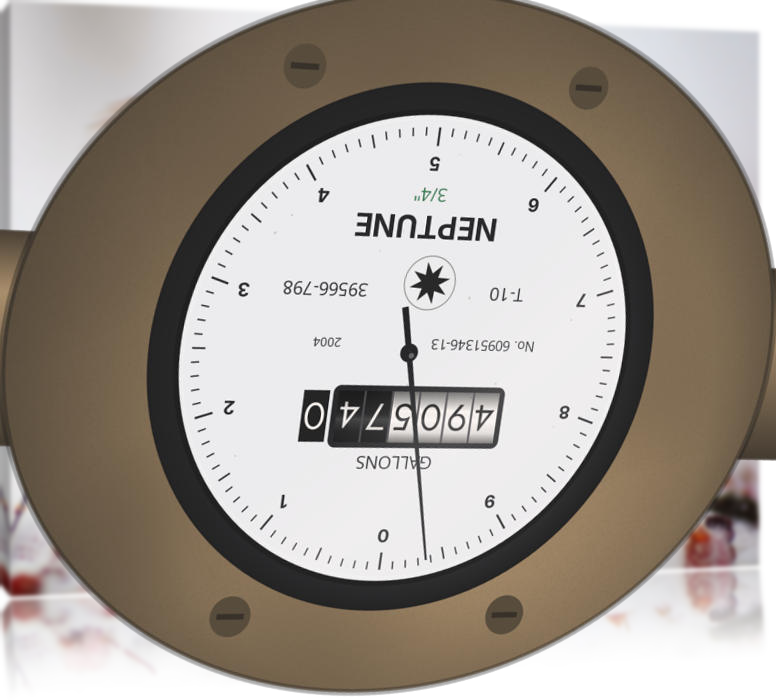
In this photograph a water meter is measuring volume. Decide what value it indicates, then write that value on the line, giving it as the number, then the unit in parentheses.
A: 4905739.6 (gal)
